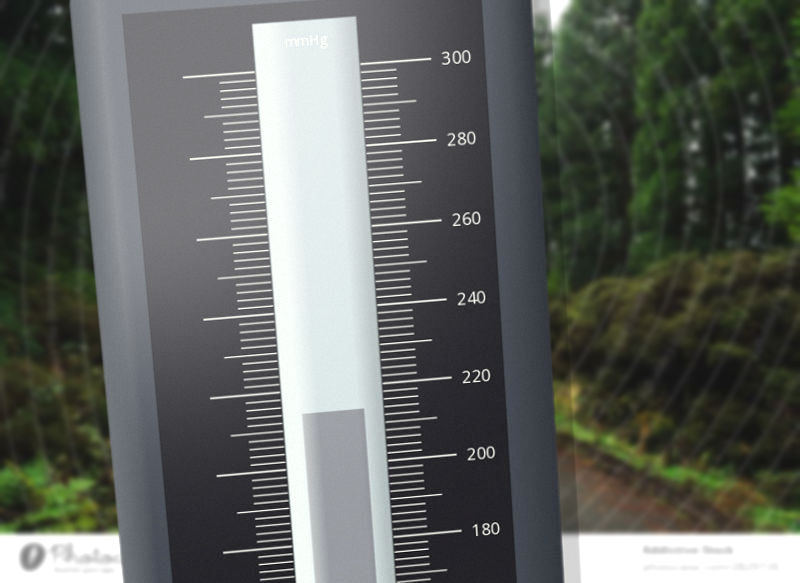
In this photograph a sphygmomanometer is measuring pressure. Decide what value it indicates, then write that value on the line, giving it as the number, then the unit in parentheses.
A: 214 (mmHg)
